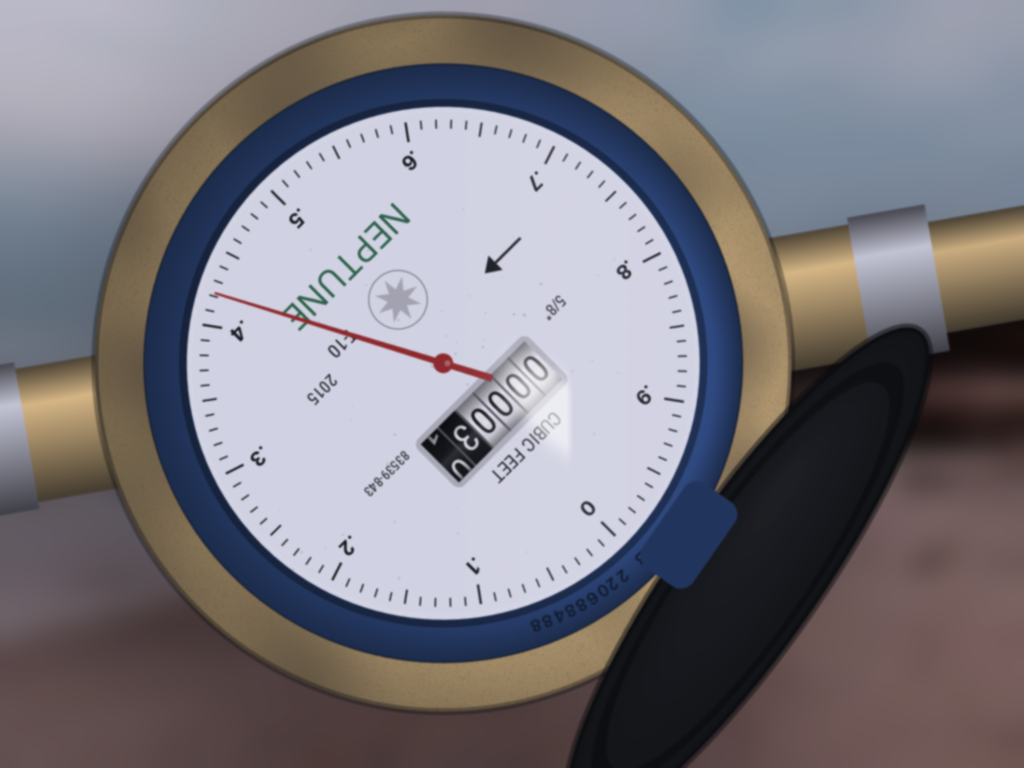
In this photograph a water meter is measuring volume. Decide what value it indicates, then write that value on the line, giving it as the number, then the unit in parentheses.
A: 30.42 (ft³)
